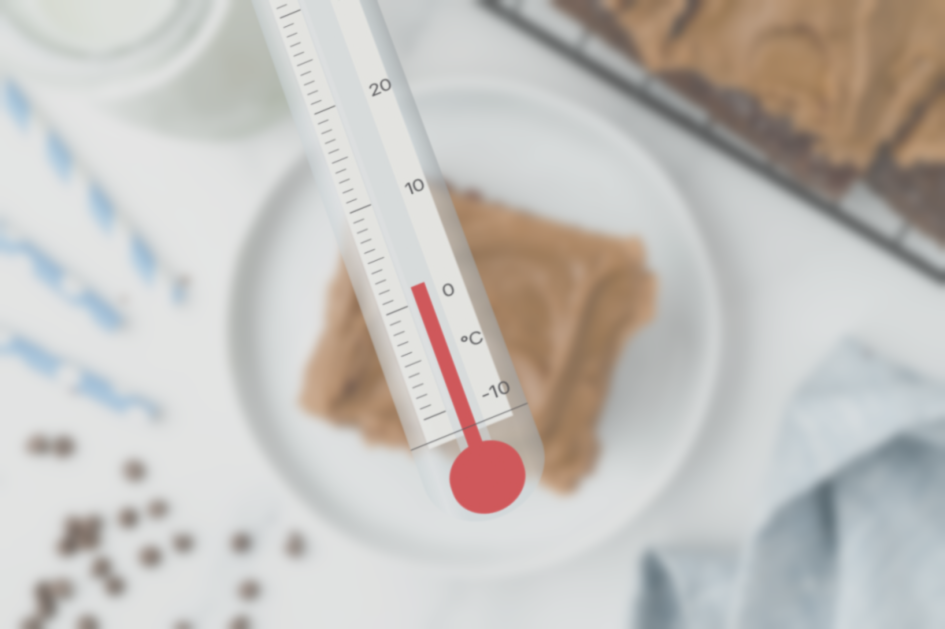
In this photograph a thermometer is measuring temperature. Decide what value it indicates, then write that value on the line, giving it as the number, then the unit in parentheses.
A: 1.5 (°C)
